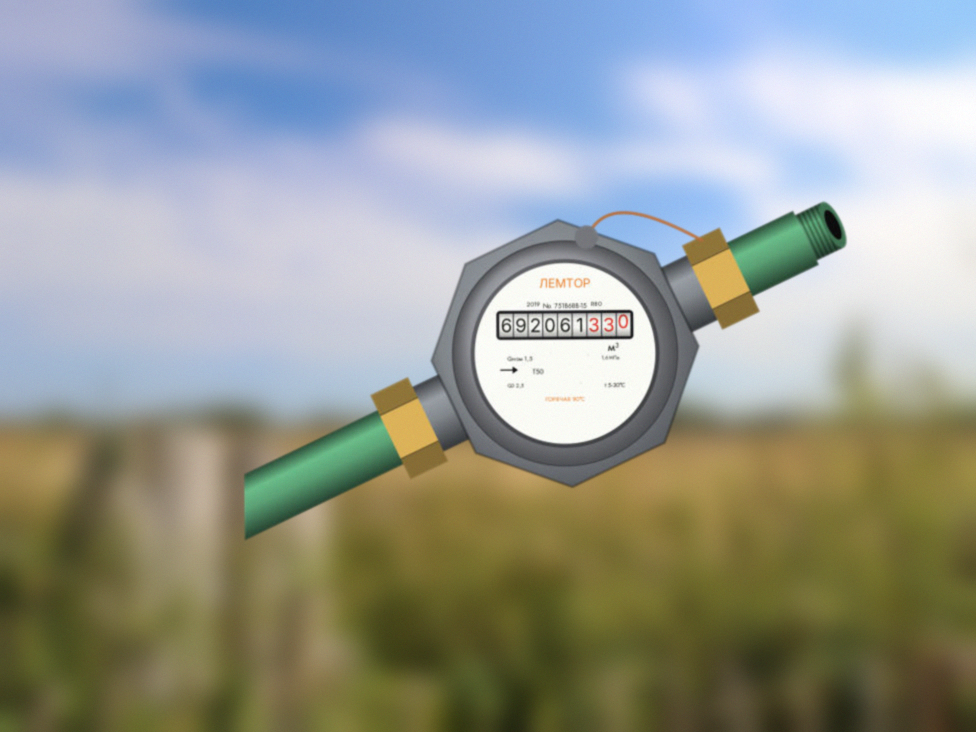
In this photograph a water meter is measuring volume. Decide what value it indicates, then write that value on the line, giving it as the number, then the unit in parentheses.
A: 692061.330 (m³)
